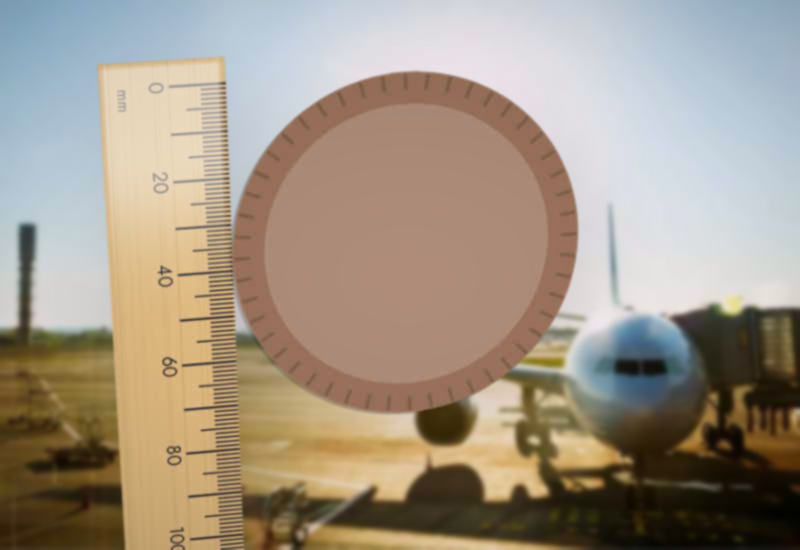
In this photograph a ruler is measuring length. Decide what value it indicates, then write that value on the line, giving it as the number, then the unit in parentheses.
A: 75 (mm)
